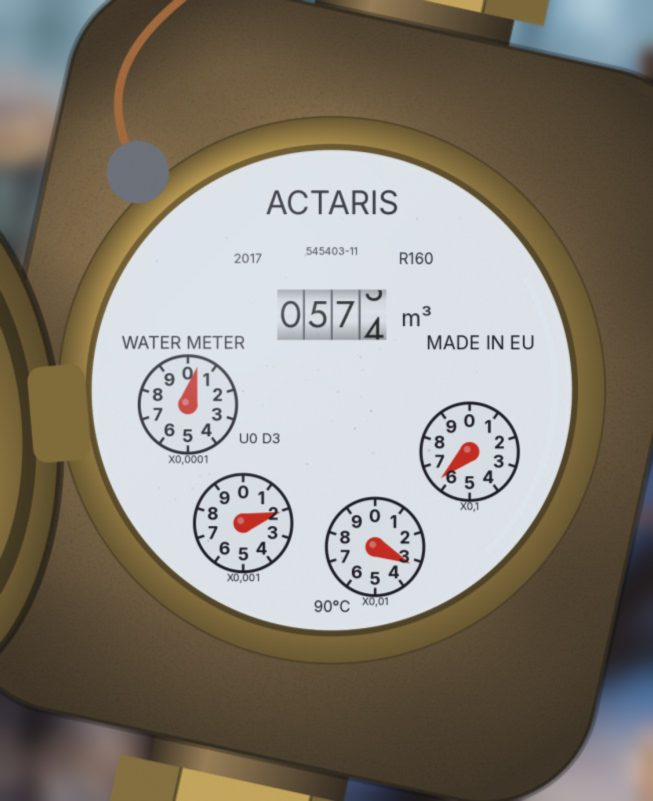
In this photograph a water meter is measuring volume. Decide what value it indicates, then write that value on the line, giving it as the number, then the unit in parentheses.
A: 573.6320 (m³)
